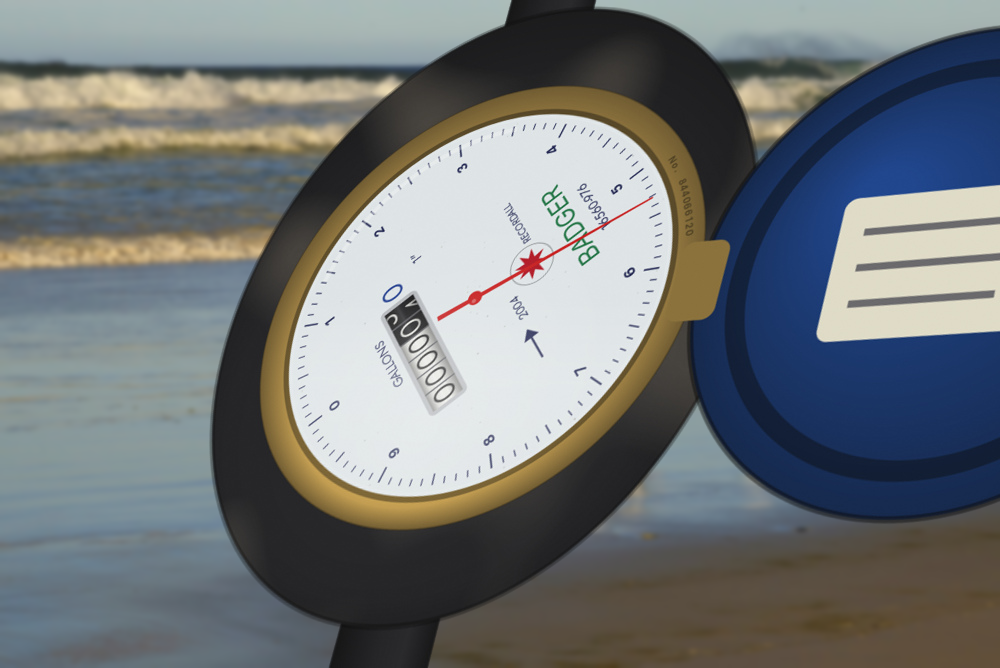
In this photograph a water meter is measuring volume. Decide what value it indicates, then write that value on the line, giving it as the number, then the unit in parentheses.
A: 35.3 (gal)
